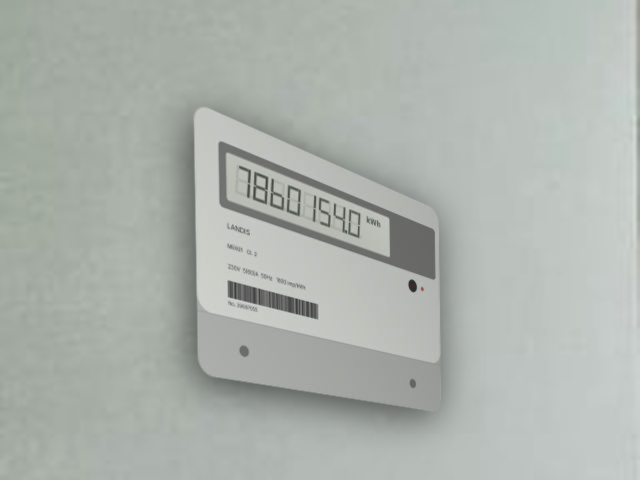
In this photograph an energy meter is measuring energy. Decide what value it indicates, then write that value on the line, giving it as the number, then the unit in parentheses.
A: 7860154.0 (kWh)
